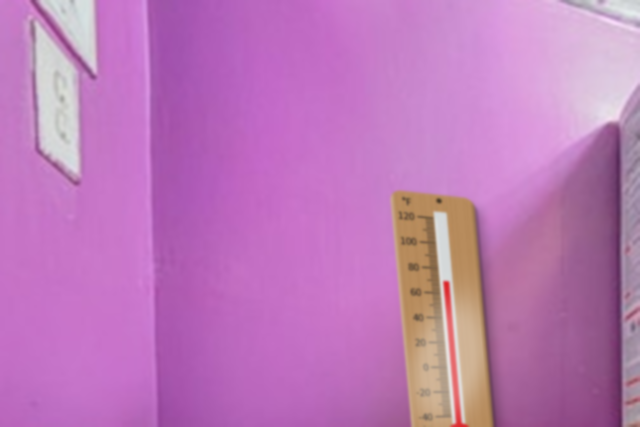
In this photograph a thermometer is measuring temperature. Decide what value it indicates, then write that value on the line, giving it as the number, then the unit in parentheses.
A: 70 (°F)
